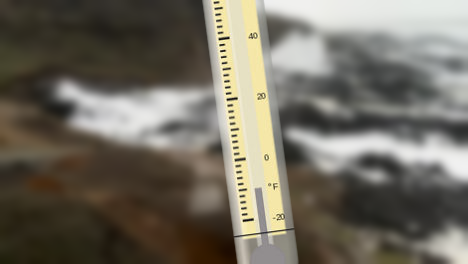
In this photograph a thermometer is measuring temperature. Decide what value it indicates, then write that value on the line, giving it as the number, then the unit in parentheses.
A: -10 (°F)
